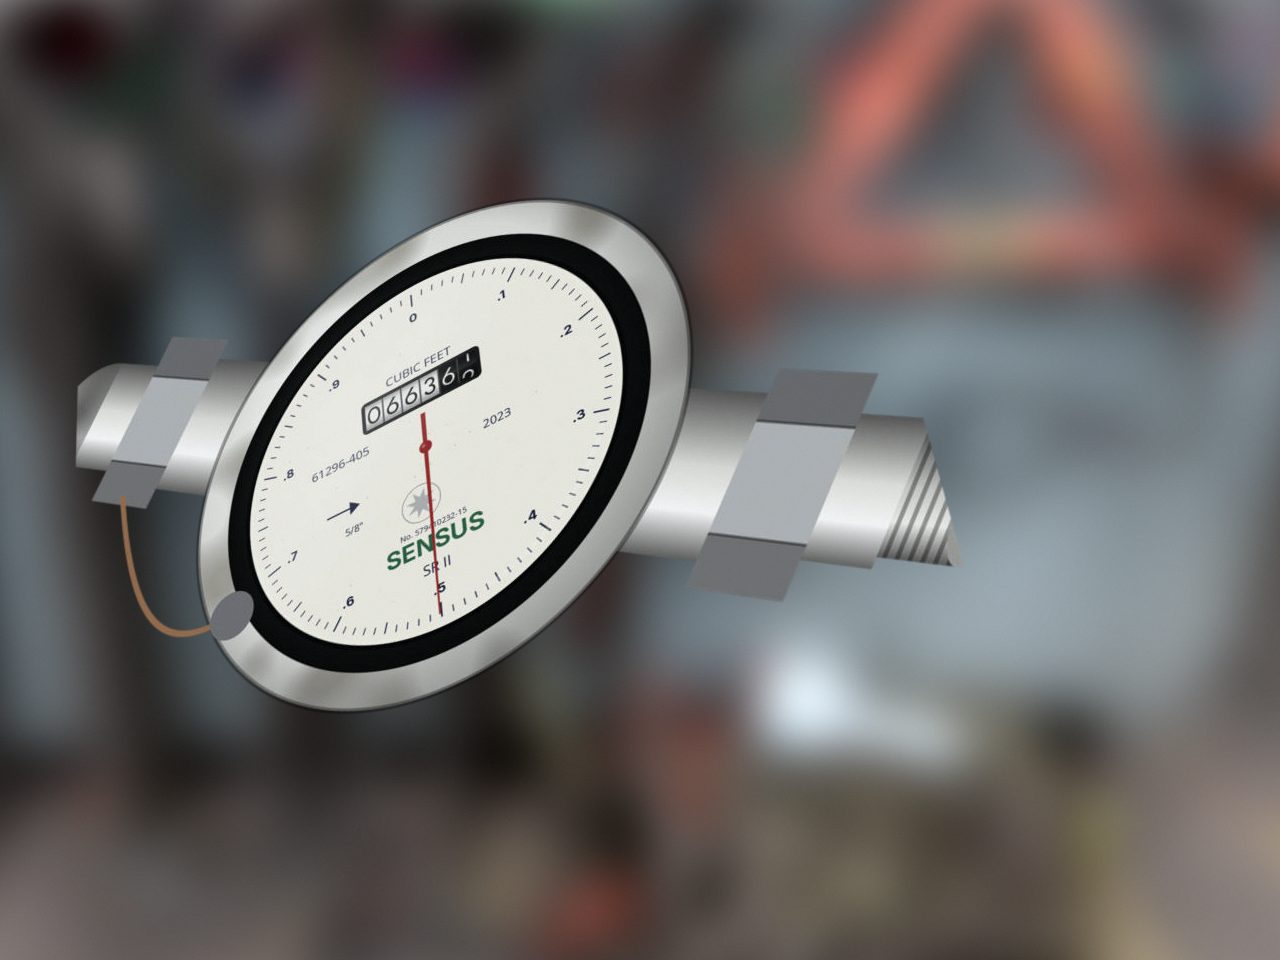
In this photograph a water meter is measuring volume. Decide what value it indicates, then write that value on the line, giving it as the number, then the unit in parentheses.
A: 66361.50 (ft³)
